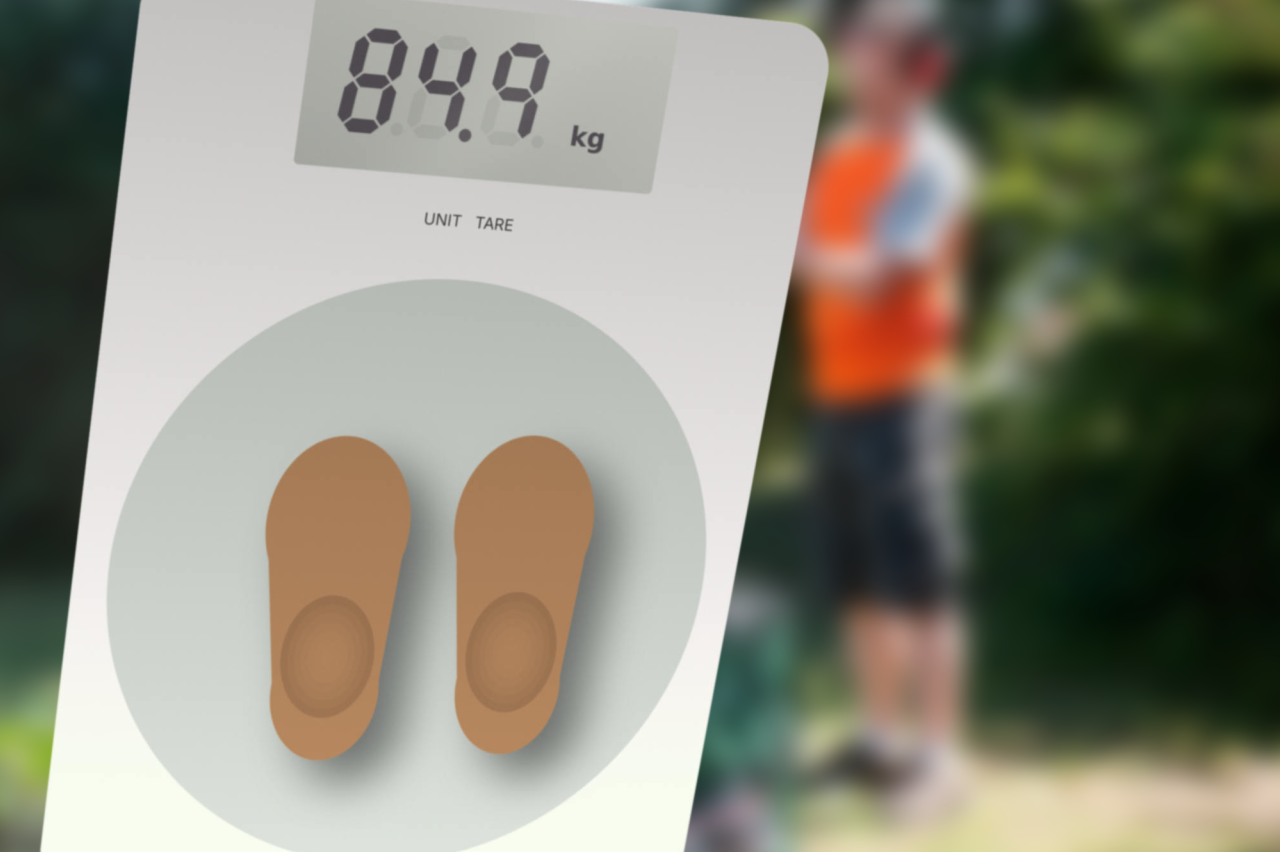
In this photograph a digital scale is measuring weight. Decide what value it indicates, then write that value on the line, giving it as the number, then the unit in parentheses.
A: 84.9 (kg)
